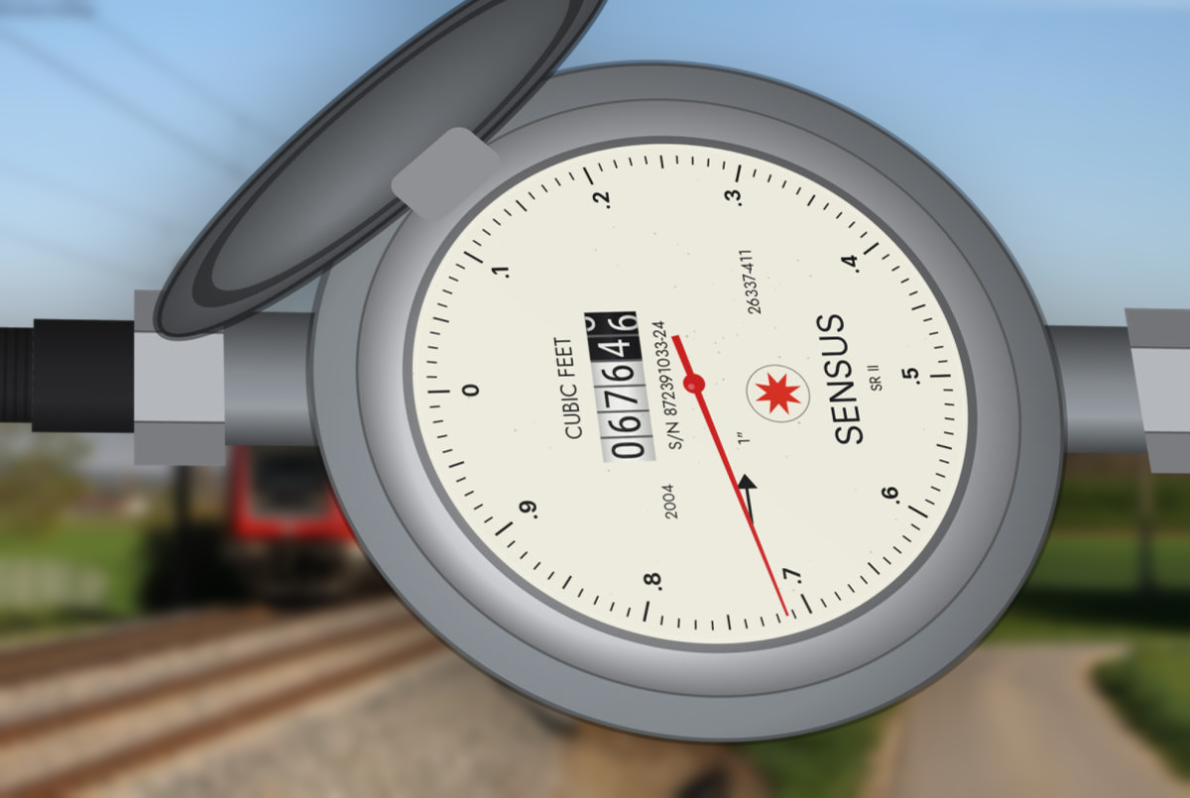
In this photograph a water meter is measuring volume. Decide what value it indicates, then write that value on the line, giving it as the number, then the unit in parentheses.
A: 67645.71 (ft³)
